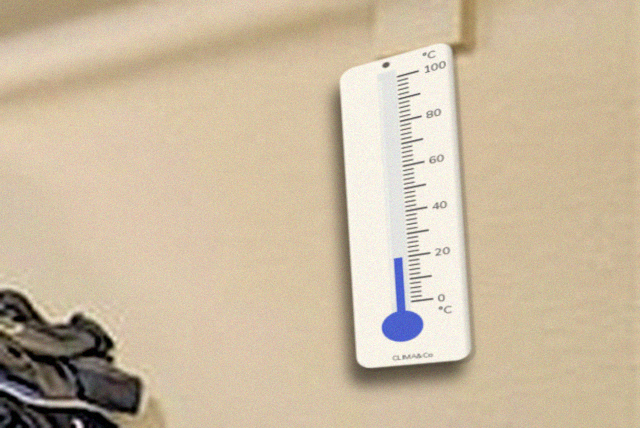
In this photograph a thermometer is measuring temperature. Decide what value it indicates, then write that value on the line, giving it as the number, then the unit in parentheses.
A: 20 (°C)
